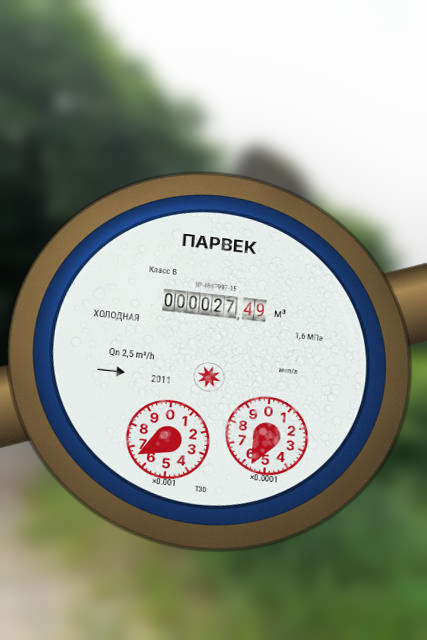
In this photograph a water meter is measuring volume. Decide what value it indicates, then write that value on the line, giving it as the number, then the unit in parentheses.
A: 27.4965 (m³)
